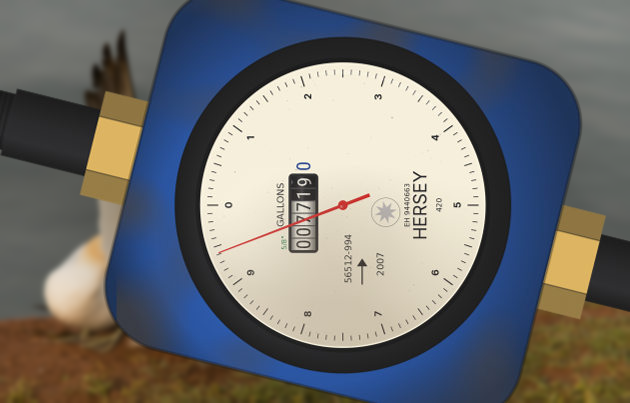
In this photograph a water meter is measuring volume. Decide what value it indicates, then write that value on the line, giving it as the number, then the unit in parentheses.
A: 77189.4 (gal)
